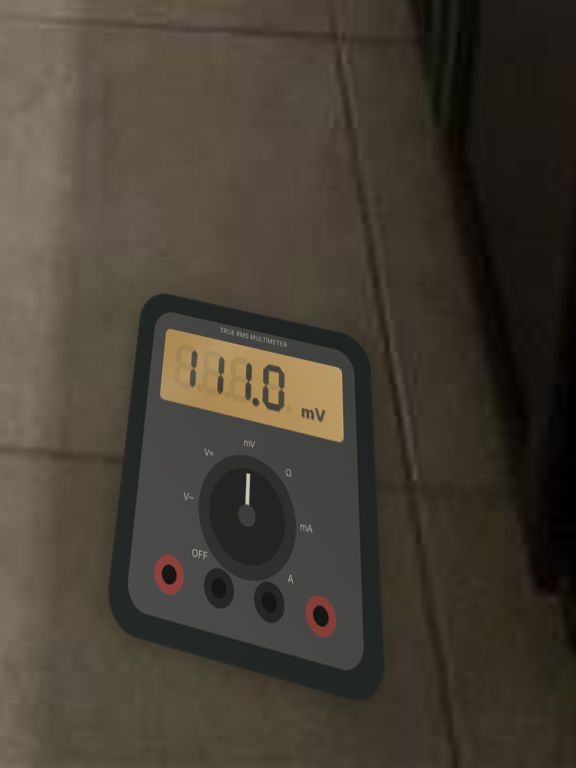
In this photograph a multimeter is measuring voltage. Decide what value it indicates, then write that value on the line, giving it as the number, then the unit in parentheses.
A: 111.0 (mV)
